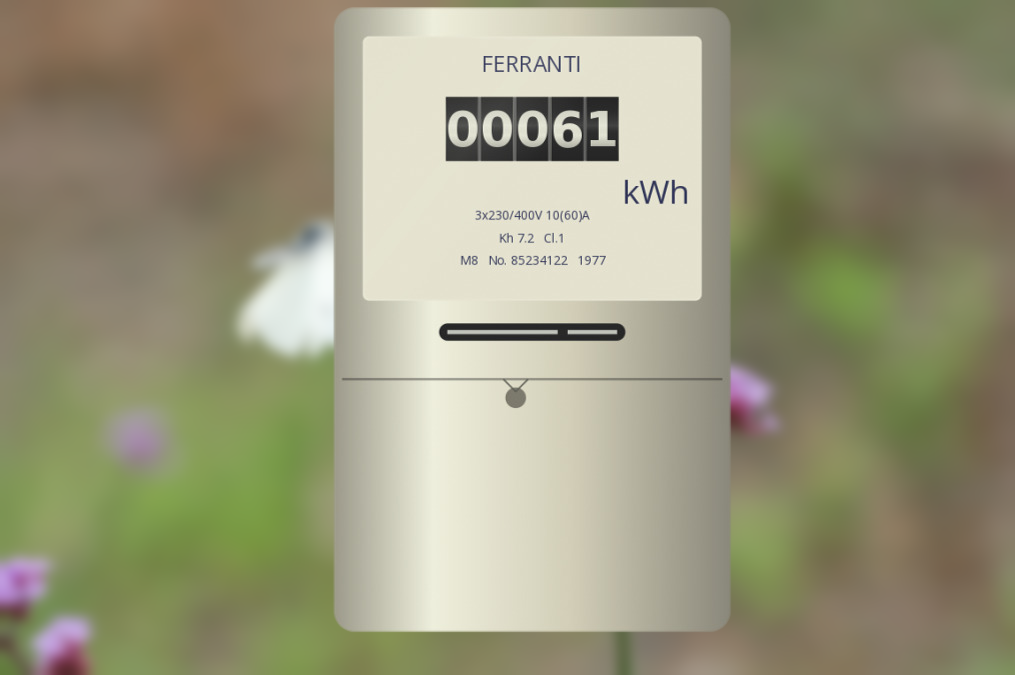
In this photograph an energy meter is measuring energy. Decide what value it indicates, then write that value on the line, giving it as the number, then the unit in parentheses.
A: 61 (kWh)
